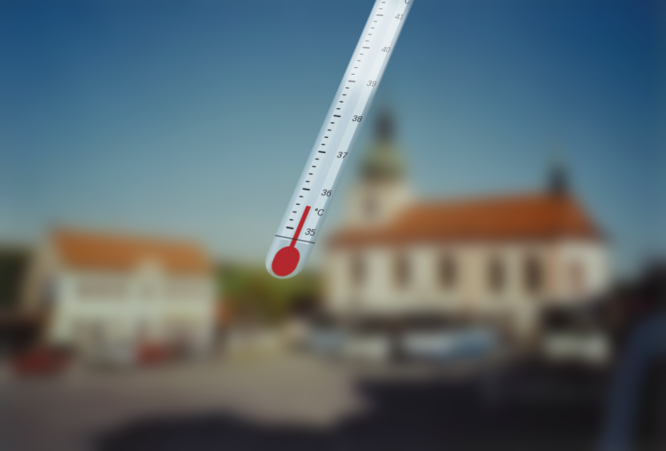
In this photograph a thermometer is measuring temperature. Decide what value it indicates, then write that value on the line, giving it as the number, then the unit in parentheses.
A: 35.6 (°C)
